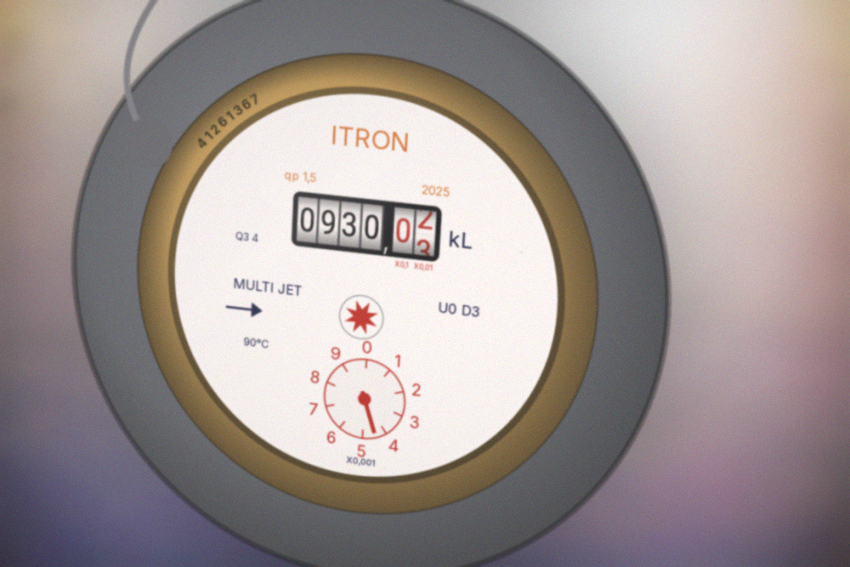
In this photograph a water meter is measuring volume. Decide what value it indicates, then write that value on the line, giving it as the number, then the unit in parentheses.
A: 930.024 (kL)
